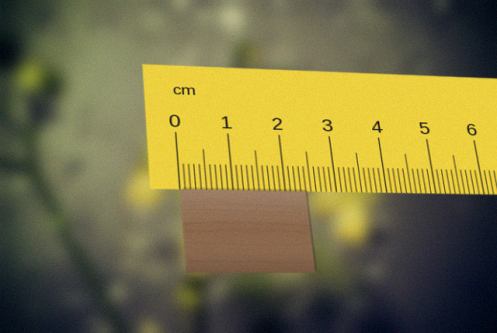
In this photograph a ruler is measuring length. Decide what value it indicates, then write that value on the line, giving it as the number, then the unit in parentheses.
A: 2.4 (cm)
